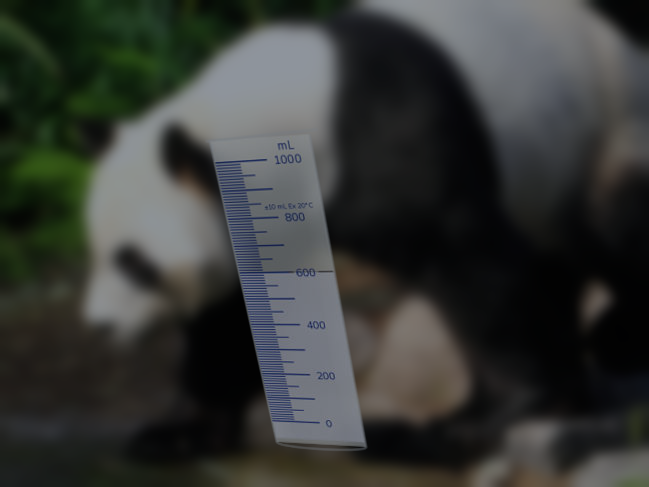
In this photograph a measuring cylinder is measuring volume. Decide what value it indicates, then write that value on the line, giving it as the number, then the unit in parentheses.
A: 600 (mL)
